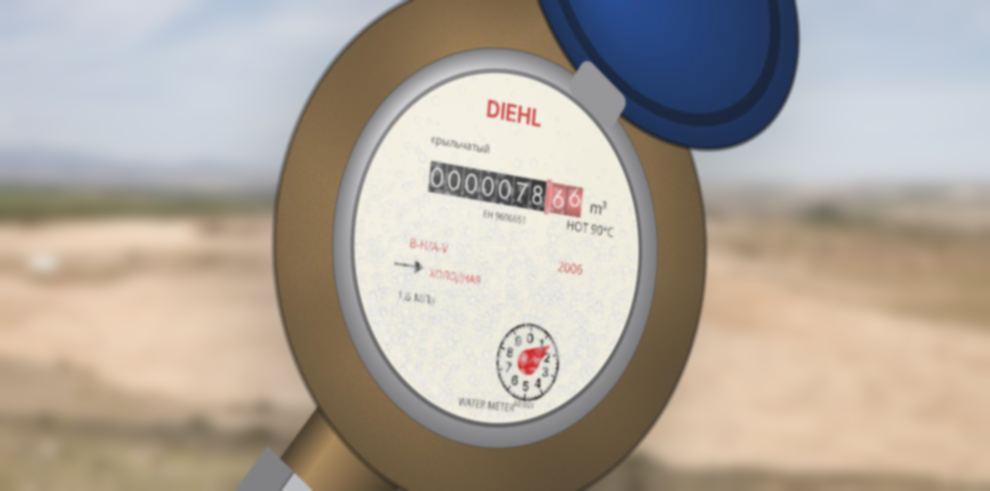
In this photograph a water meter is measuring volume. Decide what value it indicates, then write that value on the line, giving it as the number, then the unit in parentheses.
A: 78.661 (m³)
